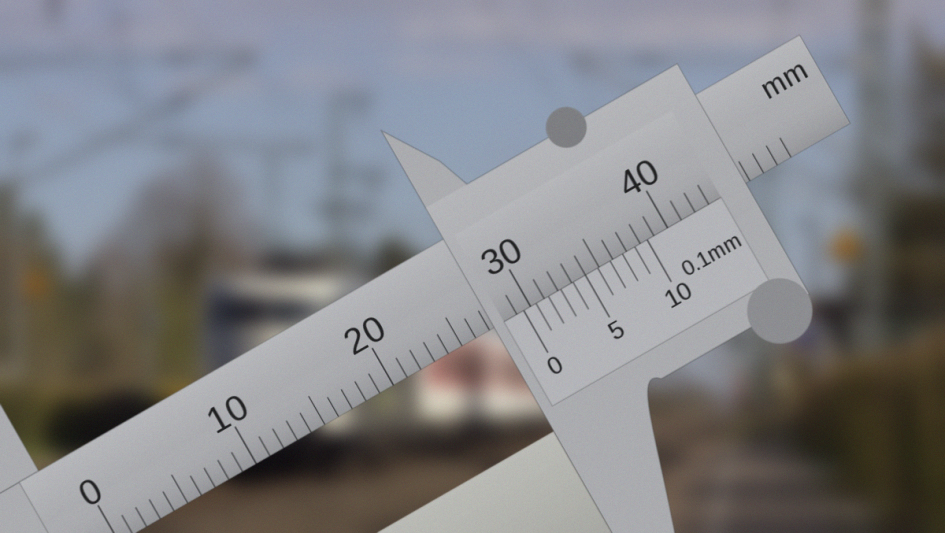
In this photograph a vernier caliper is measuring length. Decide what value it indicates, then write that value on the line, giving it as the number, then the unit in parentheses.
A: 29.5 (mm)
